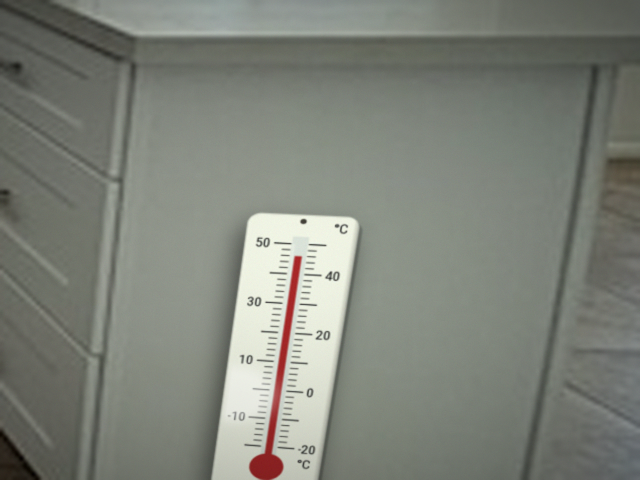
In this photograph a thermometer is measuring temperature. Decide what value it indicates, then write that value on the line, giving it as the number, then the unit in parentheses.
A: 46 (°C)
